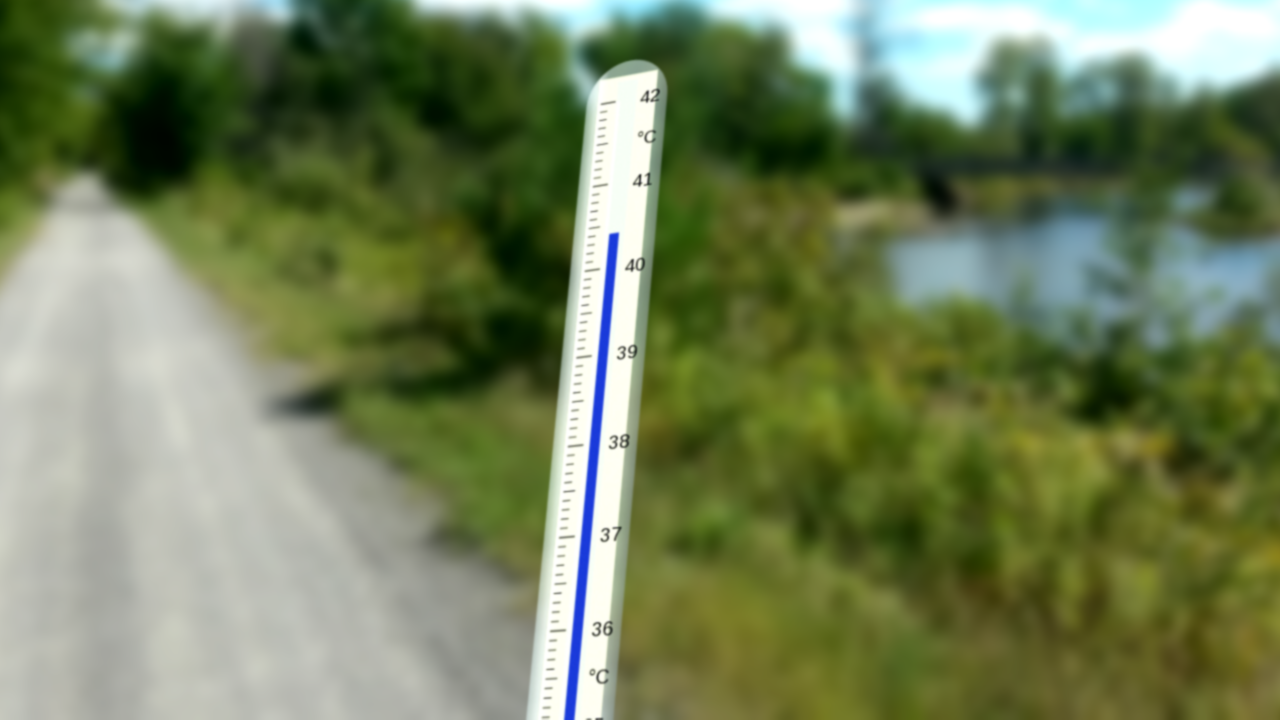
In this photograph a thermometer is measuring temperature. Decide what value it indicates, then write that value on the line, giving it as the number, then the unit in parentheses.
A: 40.4 (°C)
